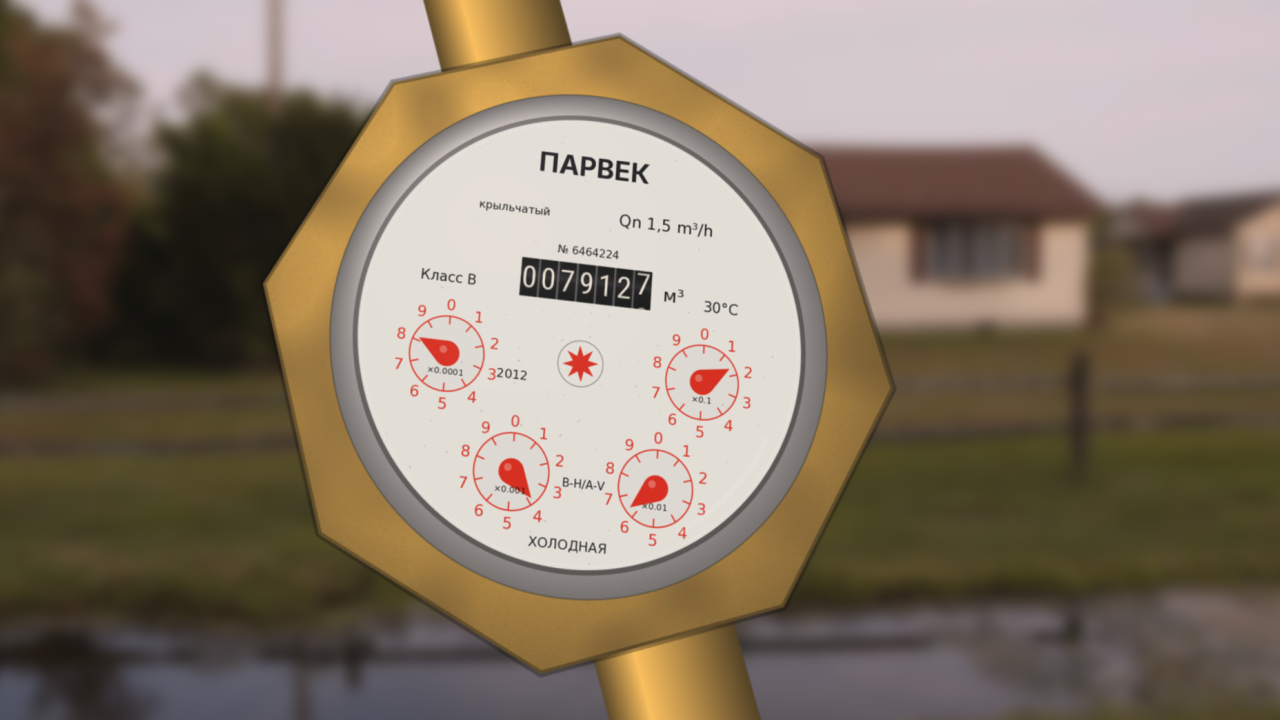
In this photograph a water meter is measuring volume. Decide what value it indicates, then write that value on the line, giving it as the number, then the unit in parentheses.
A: 79127.1638 (m³)
